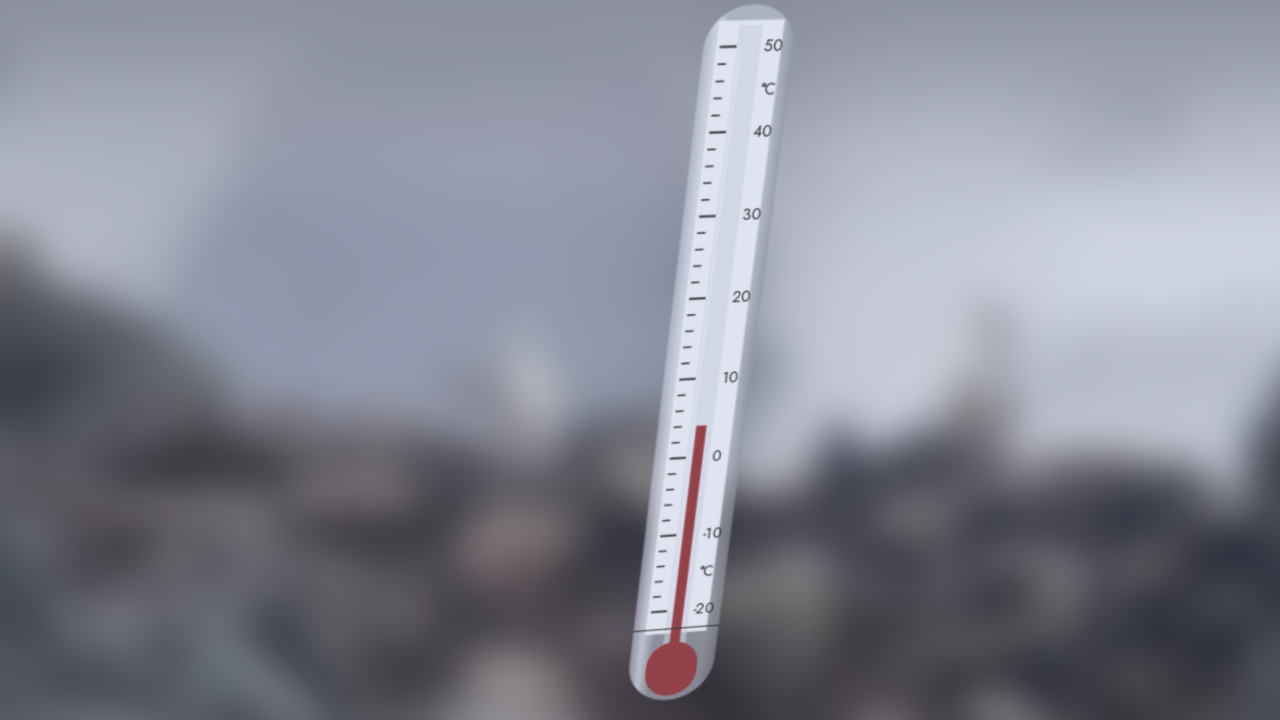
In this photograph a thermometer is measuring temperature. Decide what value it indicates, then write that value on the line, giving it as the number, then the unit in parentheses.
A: 4 (°C)
